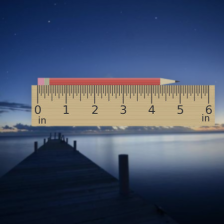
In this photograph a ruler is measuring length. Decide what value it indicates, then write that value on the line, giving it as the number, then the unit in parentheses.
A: 5 (in)
